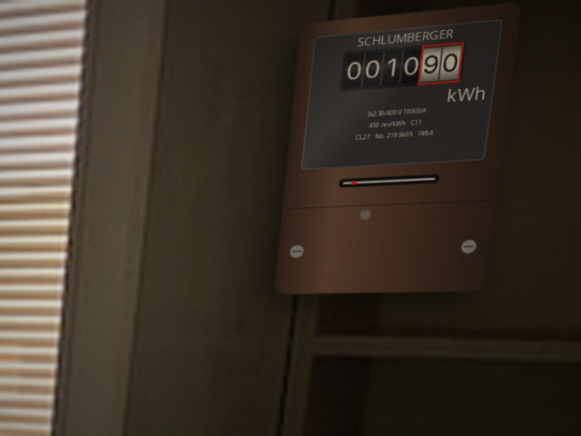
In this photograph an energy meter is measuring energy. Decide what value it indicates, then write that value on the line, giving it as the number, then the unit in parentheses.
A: 10.90 (kWh)
